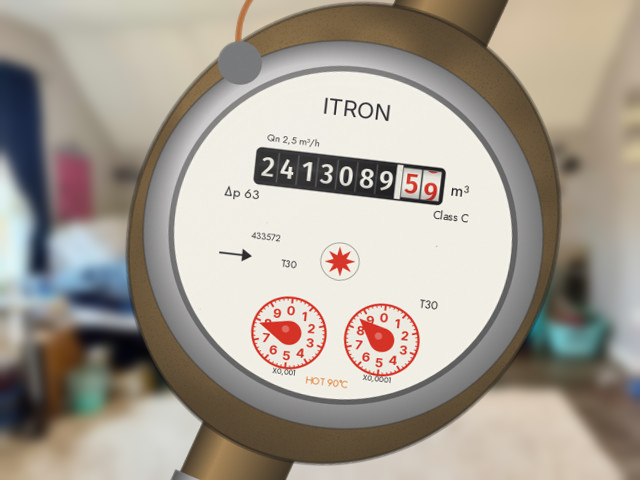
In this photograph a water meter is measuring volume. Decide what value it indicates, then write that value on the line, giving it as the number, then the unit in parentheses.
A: 2413089.5878 (m³)
